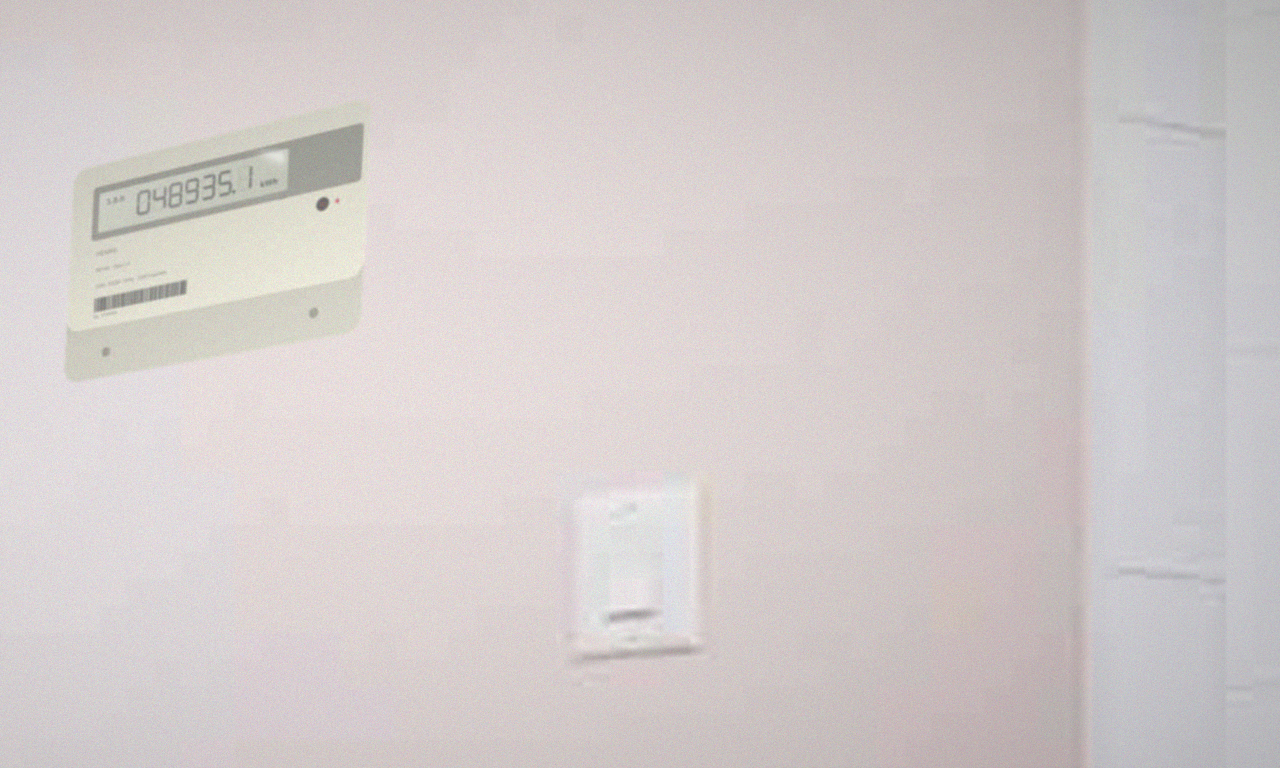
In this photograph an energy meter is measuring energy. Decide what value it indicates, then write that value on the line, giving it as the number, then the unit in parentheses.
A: 48935.1 (kWh)
